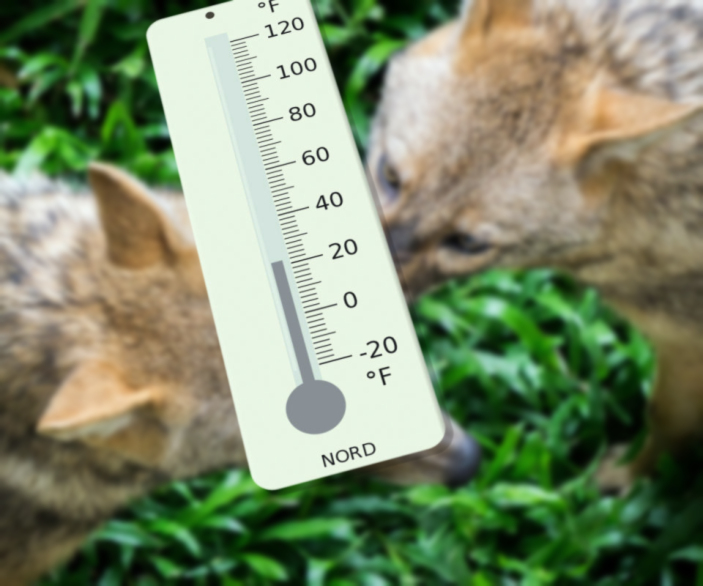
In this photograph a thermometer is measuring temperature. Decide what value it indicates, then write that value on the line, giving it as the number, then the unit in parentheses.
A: 22 (°F)
